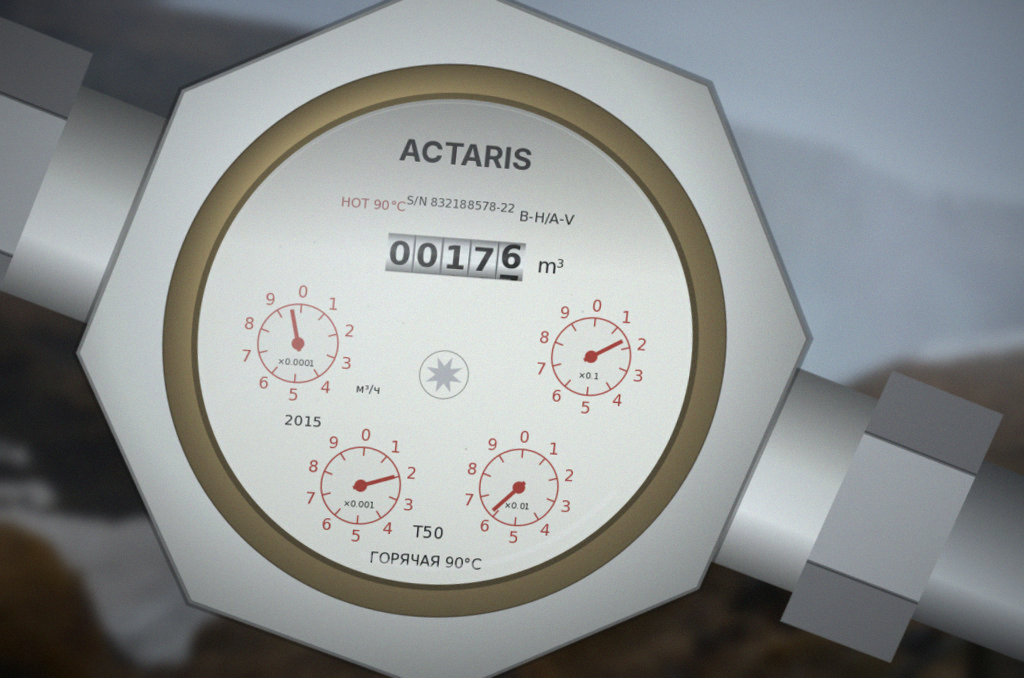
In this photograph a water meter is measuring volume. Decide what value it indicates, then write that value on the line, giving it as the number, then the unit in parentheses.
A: 176.1619 (m³)
